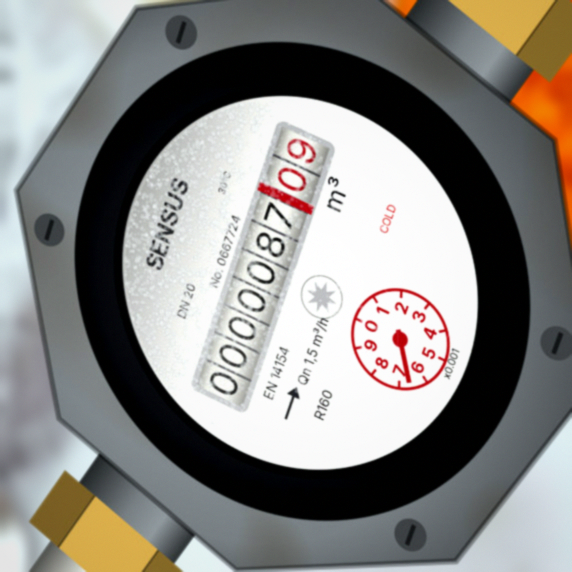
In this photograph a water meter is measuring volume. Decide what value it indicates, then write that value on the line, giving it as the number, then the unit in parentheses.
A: 87.096 (m³)
